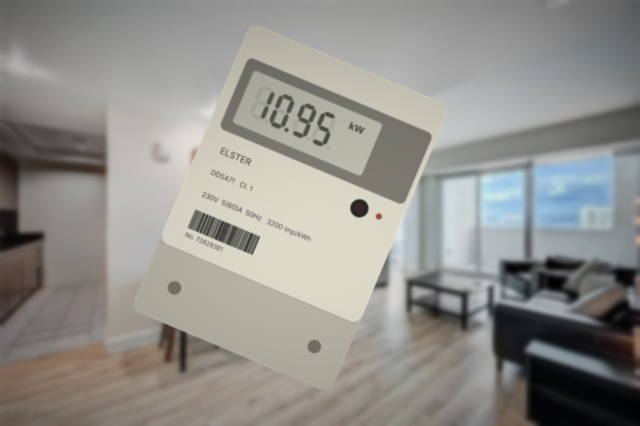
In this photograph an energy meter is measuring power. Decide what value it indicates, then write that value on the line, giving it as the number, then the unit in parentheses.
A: 10.95 (kW)
